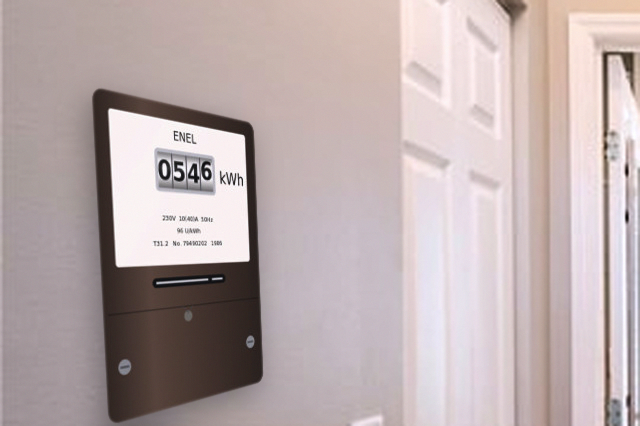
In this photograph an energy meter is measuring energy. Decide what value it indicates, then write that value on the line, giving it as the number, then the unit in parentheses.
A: 546 (kWh)
